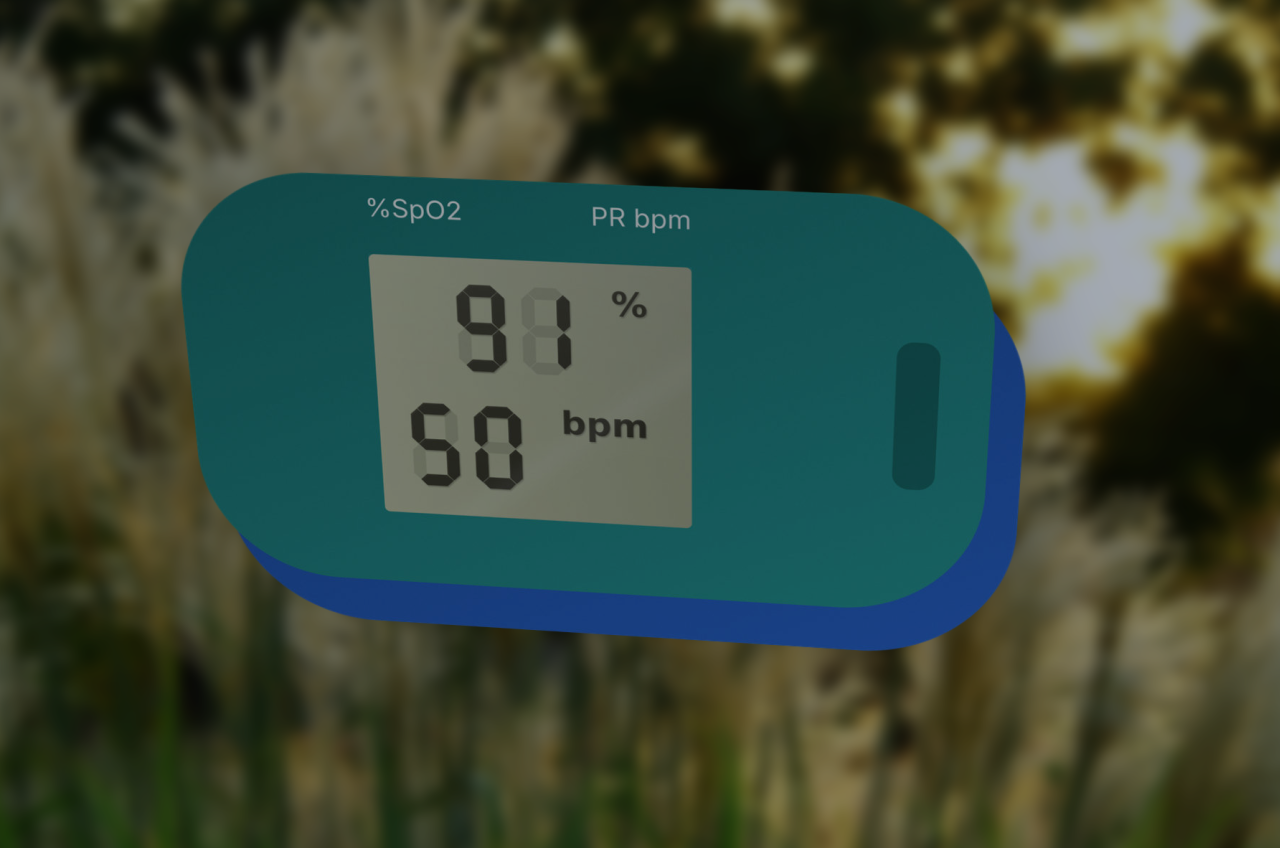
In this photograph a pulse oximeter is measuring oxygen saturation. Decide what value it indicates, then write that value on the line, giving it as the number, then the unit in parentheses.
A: 91 (%)
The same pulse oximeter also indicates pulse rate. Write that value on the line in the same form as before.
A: 50 (bpm)
